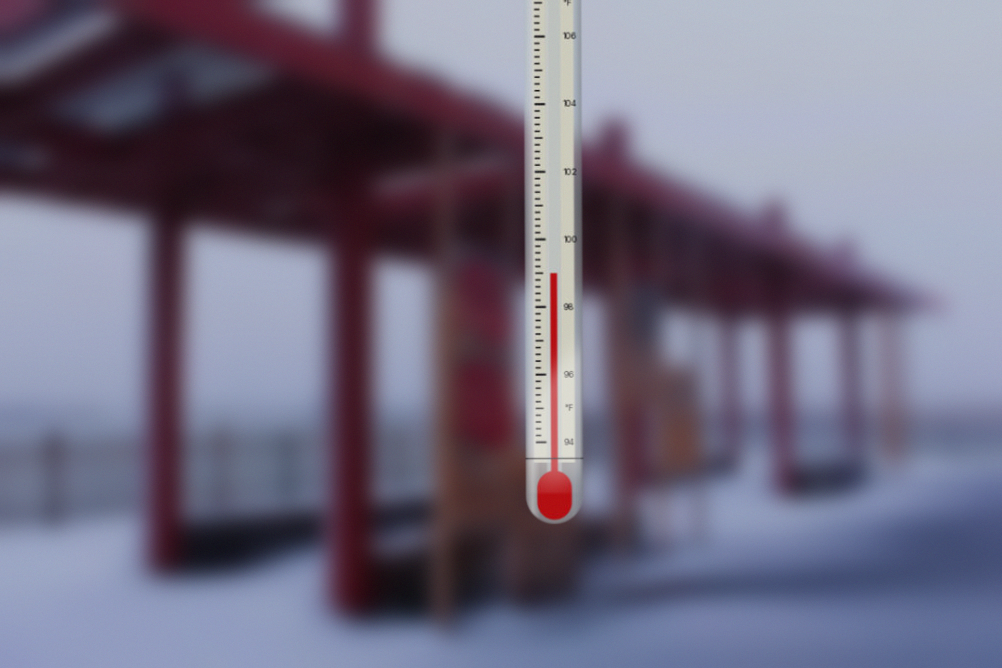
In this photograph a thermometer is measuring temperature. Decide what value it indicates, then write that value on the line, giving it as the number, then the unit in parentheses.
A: 99 (°F)
